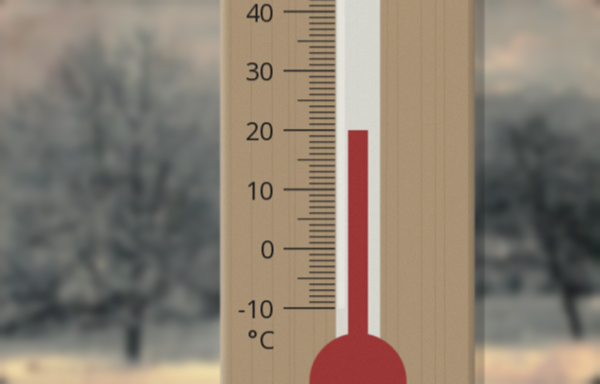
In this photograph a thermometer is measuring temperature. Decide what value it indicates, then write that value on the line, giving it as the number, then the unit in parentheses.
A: 20 (°C)
